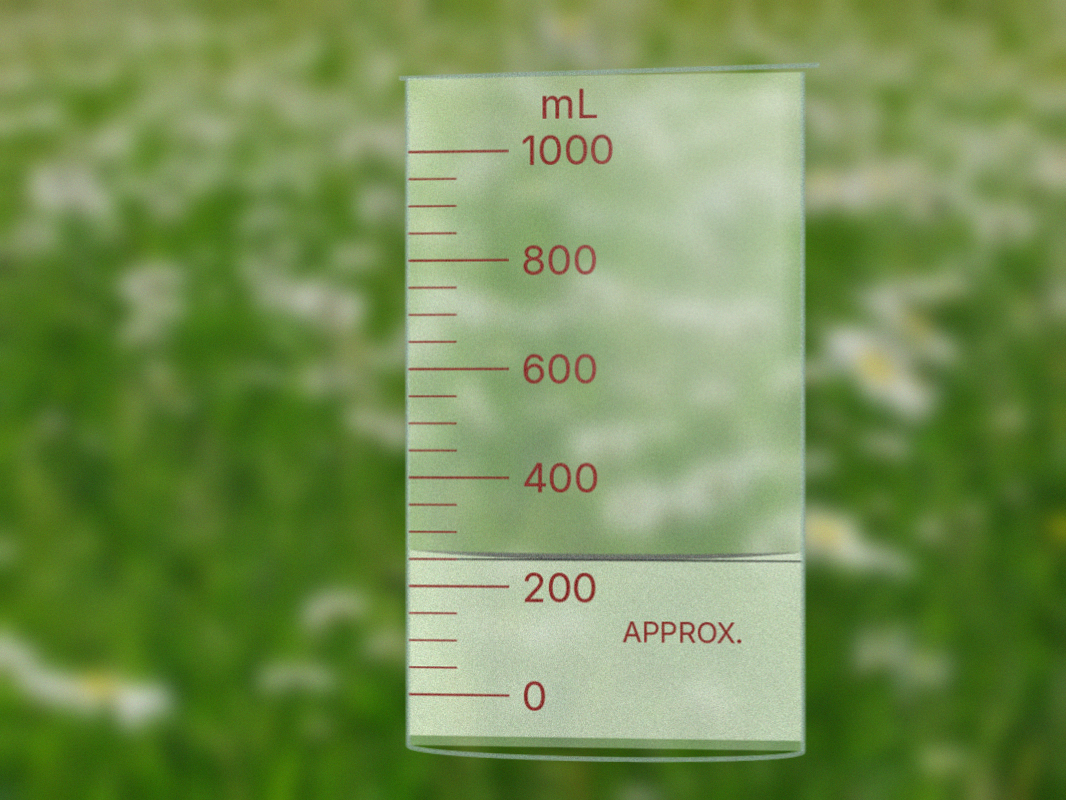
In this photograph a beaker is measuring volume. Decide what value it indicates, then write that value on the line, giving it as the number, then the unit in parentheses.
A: 250 (mL)
